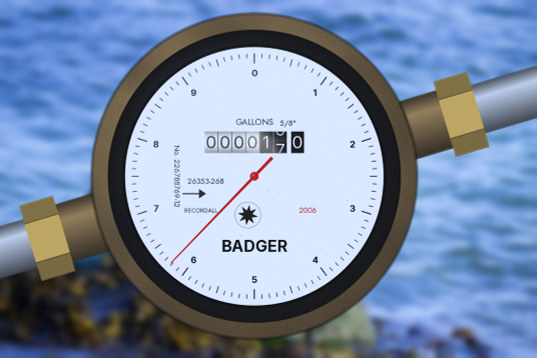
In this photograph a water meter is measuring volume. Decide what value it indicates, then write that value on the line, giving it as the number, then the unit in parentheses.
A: 166.2 (gal)
